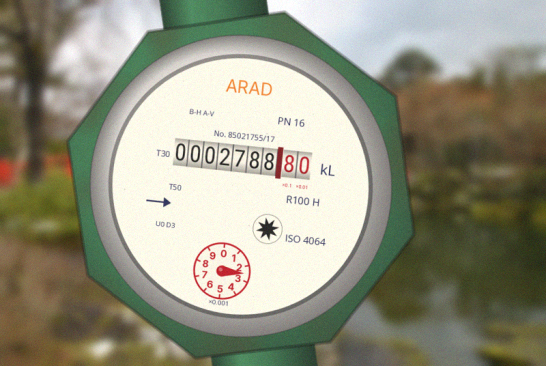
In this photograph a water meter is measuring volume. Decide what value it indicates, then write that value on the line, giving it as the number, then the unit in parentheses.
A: 2788.802 (kL)
